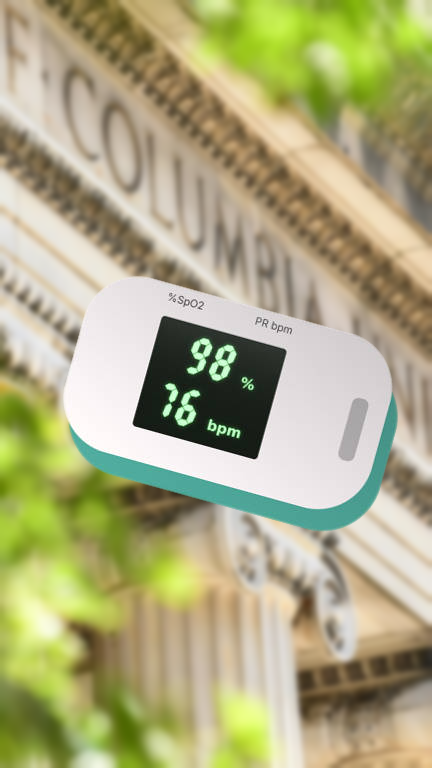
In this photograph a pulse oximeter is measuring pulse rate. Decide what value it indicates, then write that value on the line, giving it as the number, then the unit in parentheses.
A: 76 (bpm)
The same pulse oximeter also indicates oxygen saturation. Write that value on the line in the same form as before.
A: 98 (%)
